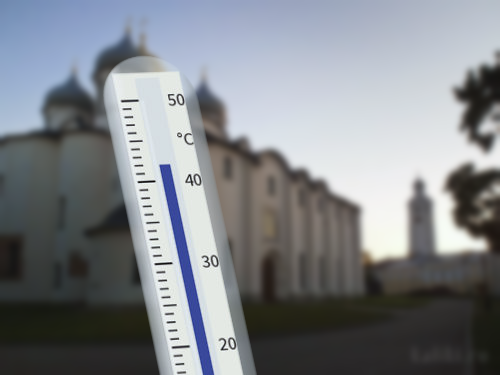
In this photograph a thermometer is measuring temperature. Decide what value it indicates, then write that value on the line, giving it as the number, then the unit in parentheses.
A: 42 (°C)
